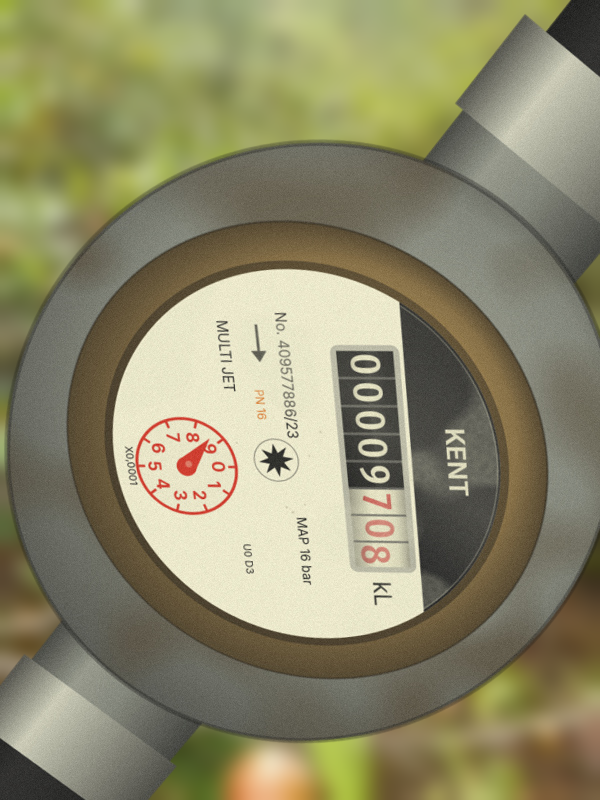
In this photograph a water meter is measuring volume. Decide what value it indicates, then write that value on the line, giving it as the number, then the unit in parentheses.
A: 9.7078 (kL)
